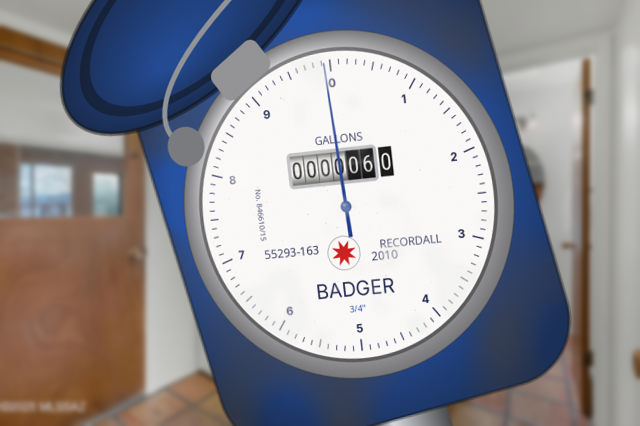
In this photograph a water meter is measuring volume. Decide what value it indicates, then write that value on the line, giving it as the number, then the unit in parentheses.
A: 59.9 (gal)
